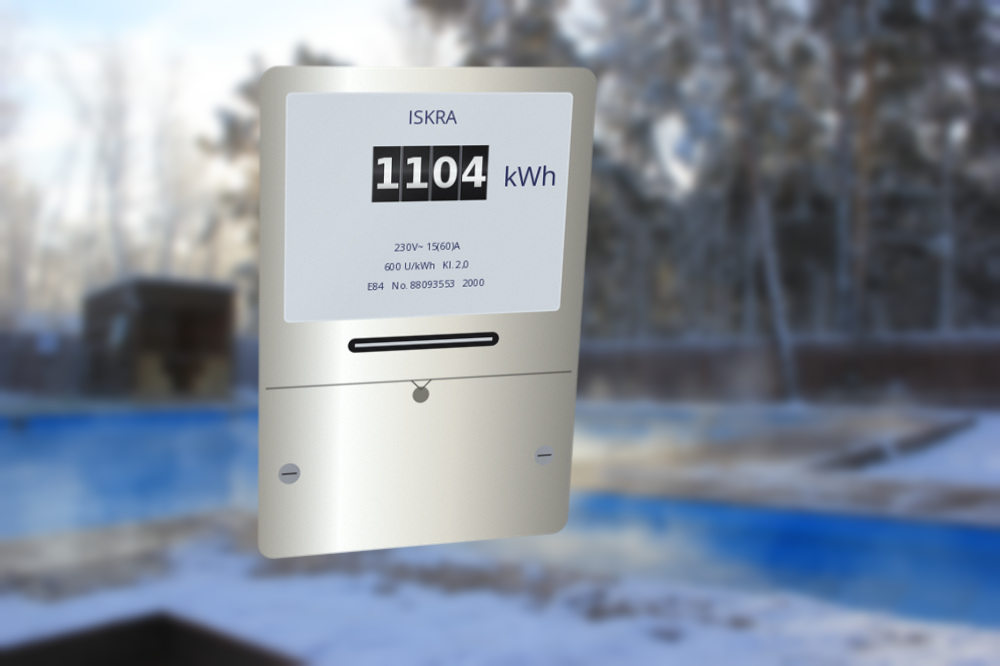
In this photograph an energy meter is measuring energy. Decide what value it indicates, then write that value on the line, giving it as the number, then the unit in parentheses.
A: 1104 (kWh)
